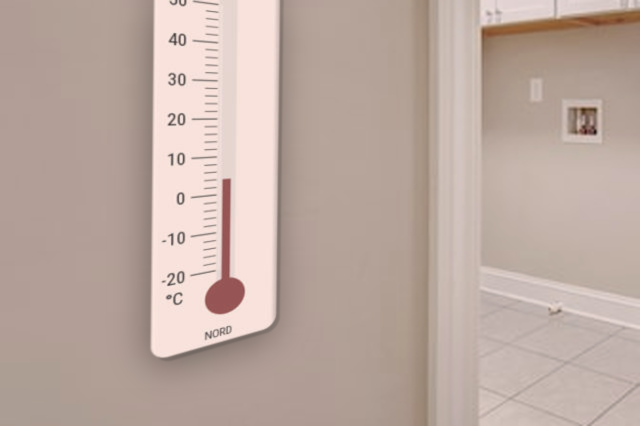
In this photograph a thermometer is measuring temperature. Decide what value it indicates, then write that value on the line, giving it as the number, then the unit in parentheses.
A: 4 (°C)
